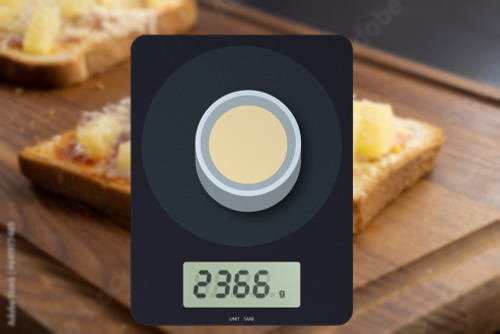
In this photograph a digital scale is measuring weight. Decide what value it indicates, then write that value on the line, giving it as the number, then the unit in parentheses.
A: 2366 (g)
